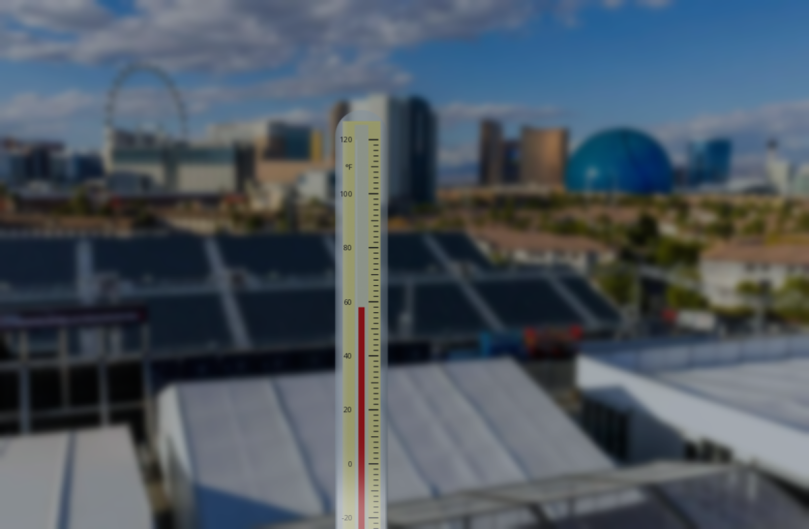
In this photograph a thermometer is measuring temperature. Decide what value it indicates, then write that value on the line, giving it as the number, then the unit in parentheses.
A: 58 (°F)
